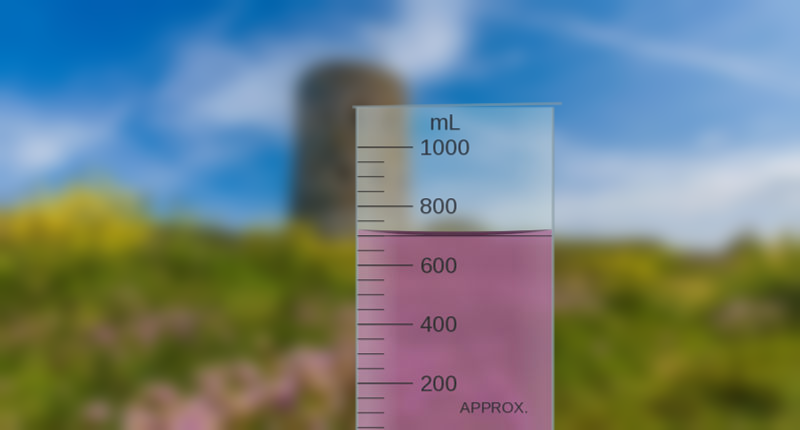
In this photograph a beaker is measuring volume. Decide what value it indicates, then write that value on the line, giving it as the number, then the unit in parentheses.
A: 700 (mL)
